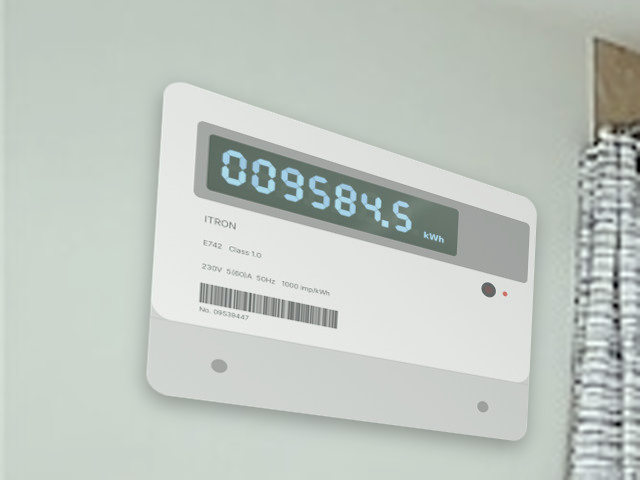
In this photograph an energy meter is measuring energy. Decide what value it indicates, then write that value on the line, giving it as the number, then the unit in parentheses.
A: 9584.5 (kWh)
